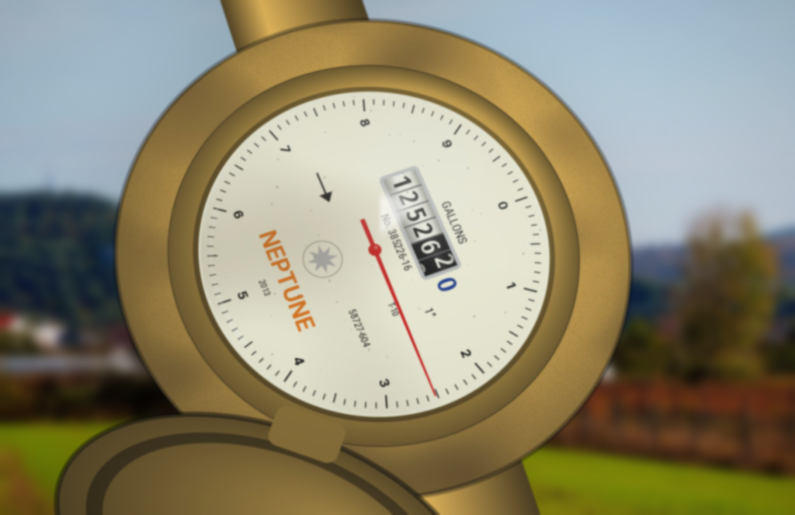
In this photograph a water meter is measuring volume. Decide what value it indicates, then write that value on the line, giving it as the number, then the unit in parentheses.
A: 1252622.5 (gal)
